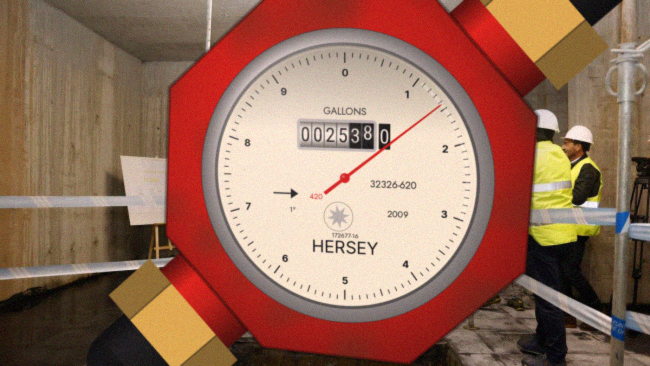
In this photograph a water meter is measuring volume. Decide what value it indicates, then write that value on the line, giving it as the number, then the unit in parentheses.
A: 25381.4 (gal)
